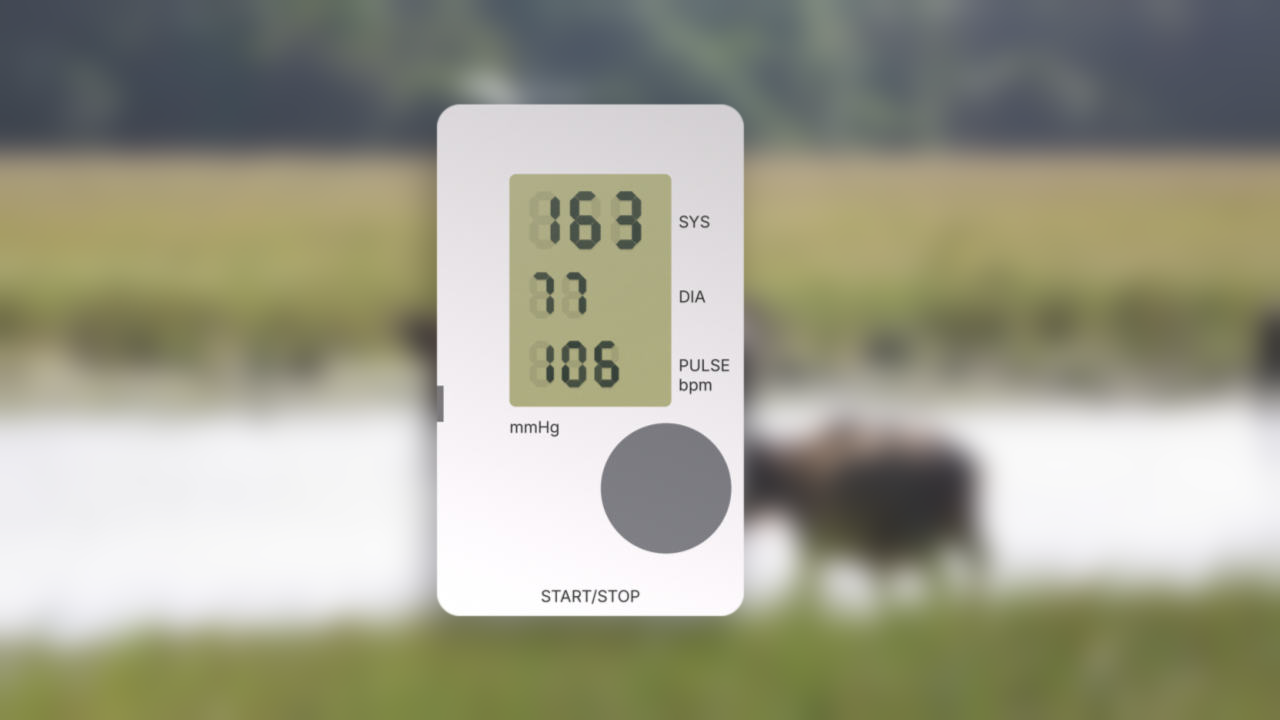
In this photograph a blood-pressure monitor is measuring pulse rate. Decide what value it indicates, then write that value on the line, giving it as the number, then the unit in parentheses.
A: 106 (bpm)
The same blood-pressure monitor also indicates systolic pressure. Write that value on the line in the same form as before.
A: 163 (mmHg)
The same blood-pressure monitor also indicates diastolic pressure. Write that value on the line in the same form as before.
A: 77 (mmHg)
